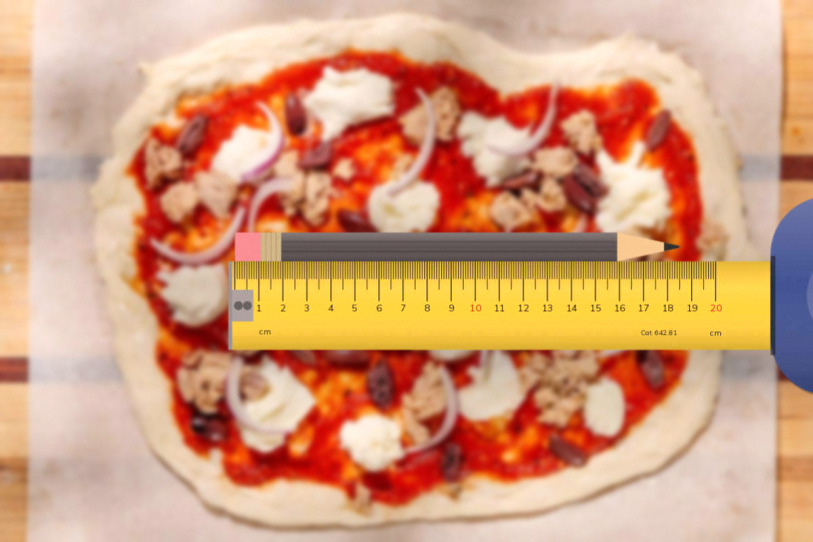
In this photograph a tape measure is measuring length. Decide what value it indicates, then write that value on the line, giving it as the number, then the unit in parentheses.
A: 18.5 (cm)
